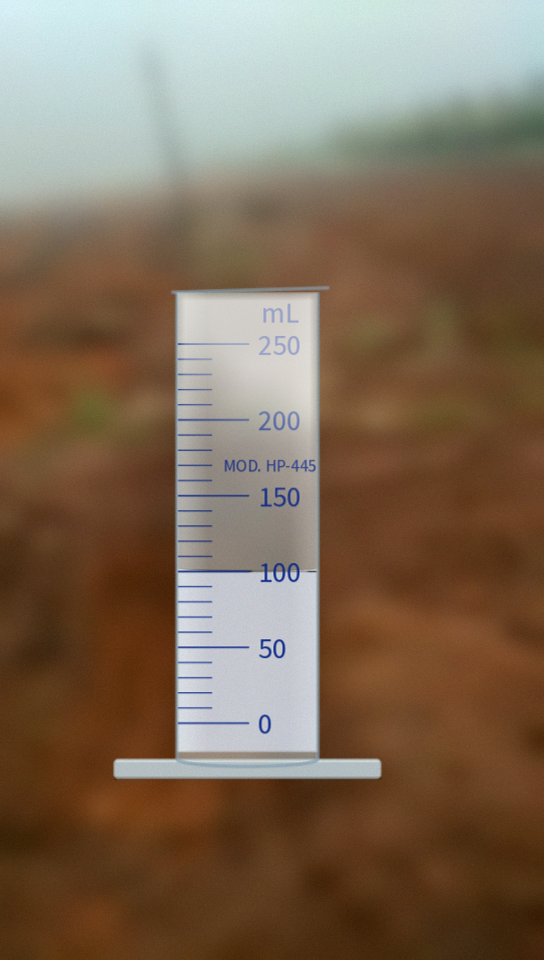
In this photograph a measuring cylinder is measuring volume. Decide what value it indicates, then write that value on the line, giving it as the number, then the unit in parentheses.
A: 100 (mL)
